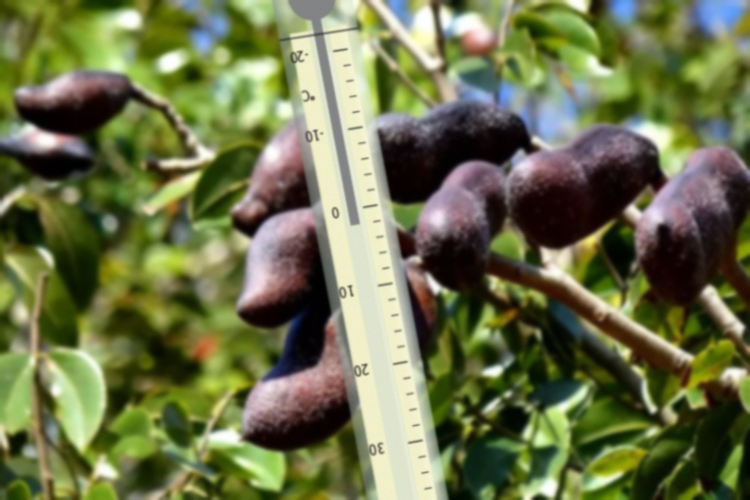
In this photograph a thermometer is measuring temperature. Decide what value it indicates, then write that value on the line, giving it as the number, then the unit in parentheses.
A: 2 (°C)
